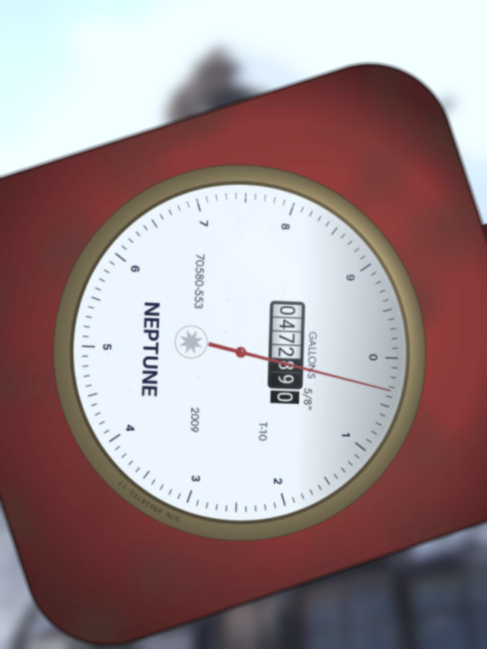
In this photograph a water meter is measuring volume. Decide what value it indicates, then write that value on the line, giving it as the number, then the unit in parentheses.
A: 472890.3 (gal)
